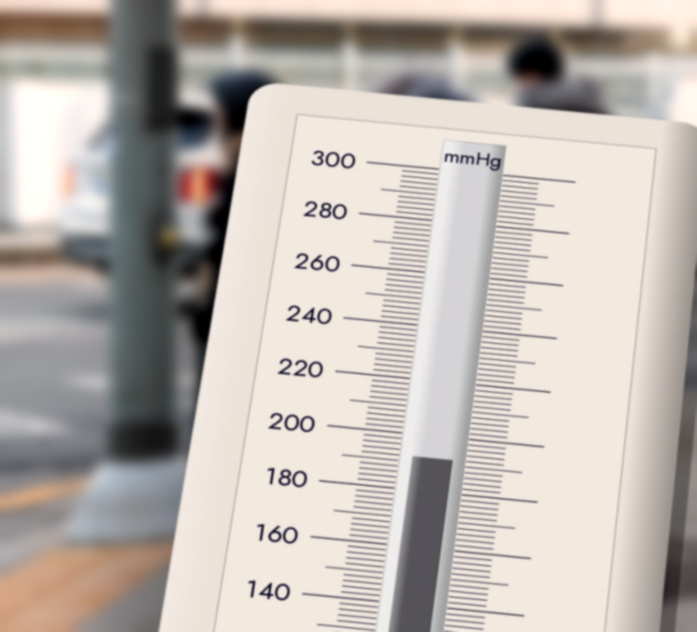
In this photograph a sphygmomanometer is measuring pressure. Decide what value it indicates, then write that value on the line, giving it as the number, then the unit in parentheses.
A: 192 (mmHg)
